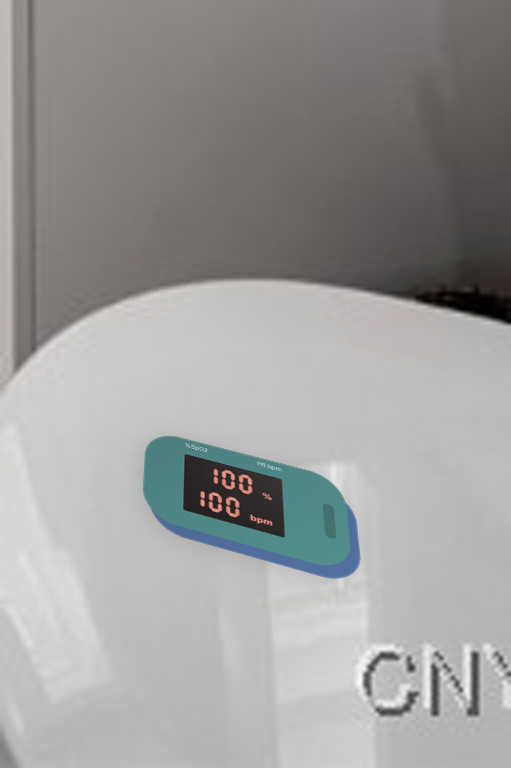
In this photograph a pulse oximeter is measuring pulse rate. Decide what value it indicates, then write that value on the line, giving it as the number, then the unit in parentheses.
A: 100 (bpm)
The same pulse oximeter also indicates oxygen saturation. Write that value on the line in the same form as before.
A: 100 (%)
